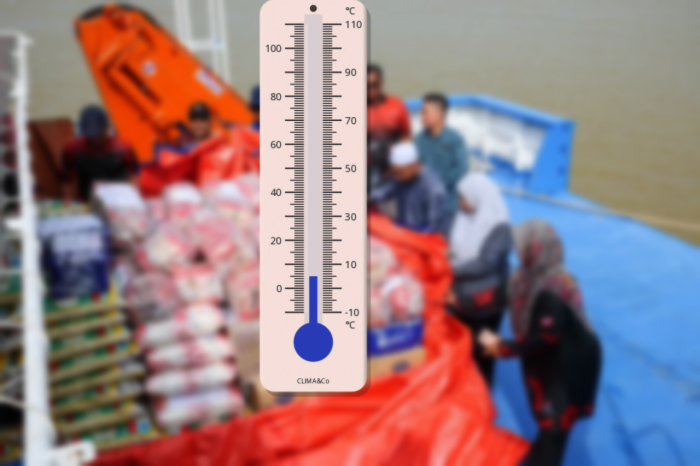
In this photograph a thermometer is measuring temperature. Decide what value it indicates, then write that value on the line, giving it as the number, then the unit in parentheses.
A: 5 (°C)
